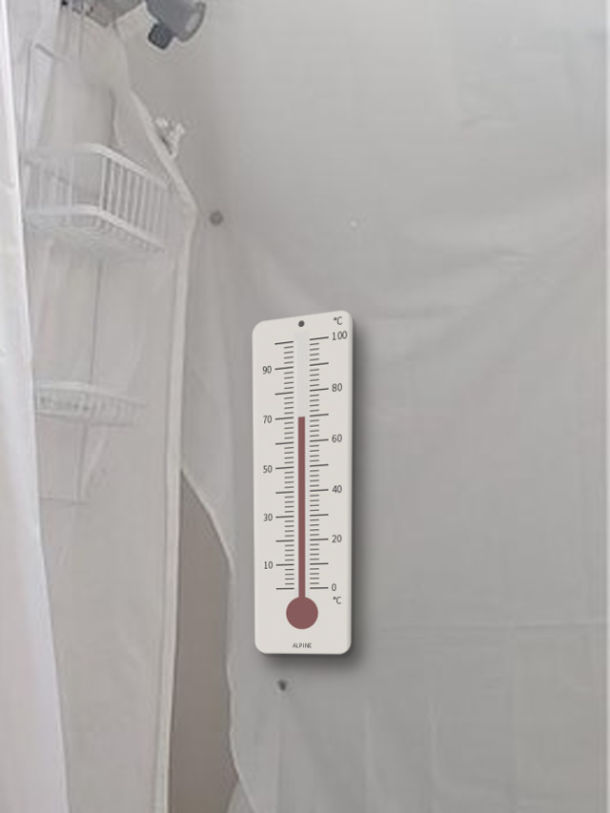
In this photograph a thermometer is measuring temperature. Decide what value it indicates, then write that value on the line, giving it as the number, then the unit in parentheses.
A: 70 (°C)
